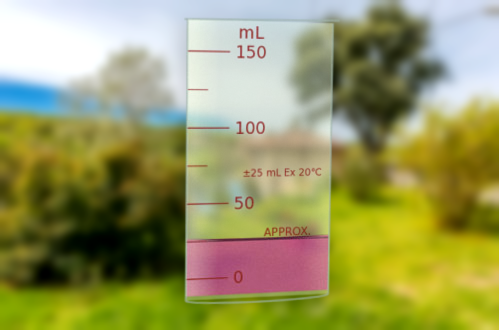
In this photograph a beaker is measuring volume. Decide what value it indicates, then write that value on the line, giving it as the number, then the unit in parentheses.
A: 25 (mL)
